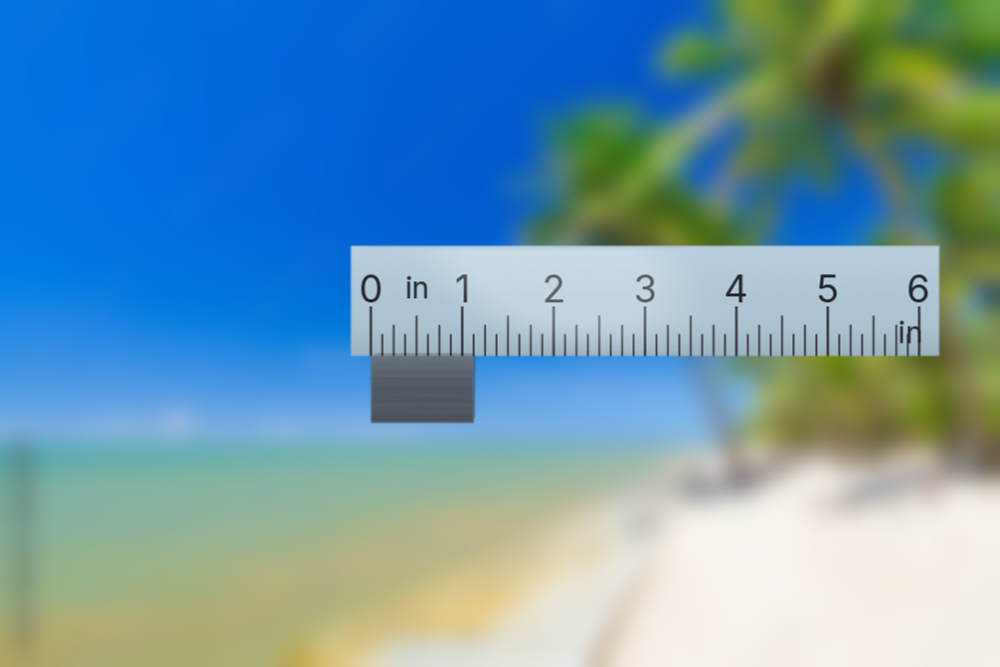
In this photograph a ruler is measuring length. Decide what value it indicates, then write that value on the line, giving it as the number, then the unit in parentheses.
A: 1.125 (in)
